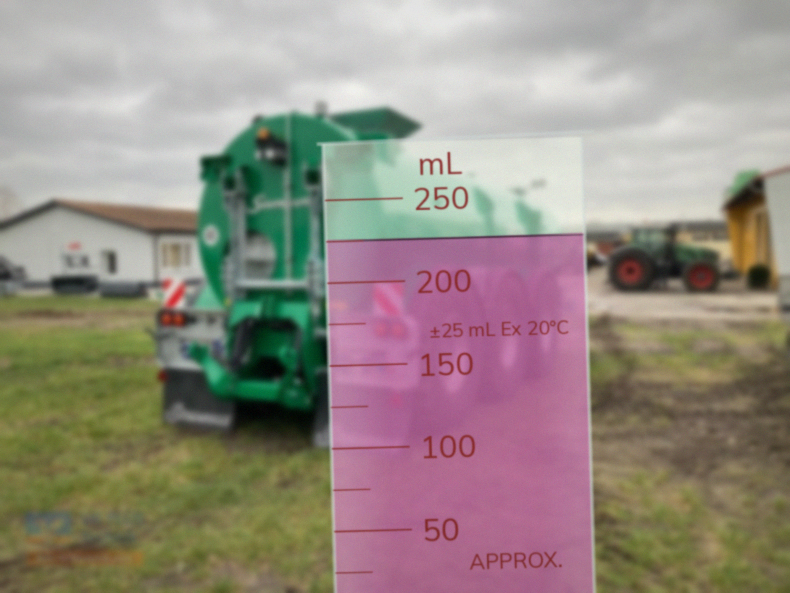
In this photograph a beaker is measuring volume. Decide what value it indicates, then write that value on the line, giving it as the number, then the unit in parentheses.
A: 225 (mL)
